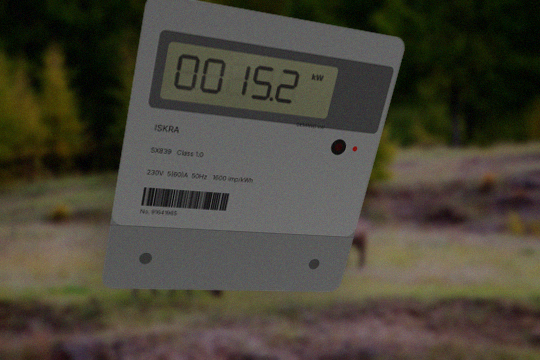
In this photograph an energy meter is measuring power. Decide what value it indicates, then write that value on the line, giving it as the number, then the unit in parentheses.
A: 15.2 (kW)
